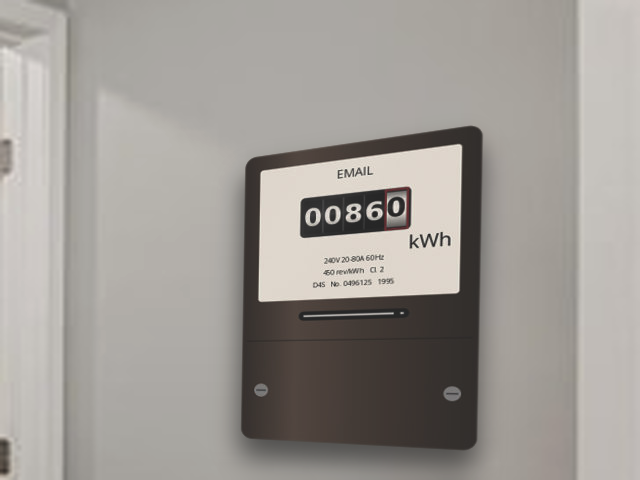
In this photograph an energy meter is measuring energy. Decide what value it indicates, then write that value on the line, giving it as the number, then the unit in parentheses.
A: 86.0 (kWh)
